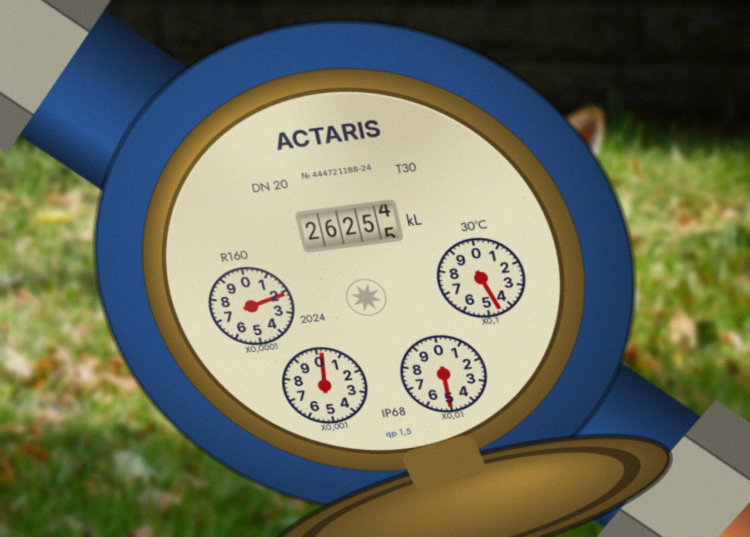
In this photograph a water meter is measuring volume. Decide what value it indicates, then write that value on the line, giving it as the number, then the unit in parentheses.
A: 26254.4502 (kL)
